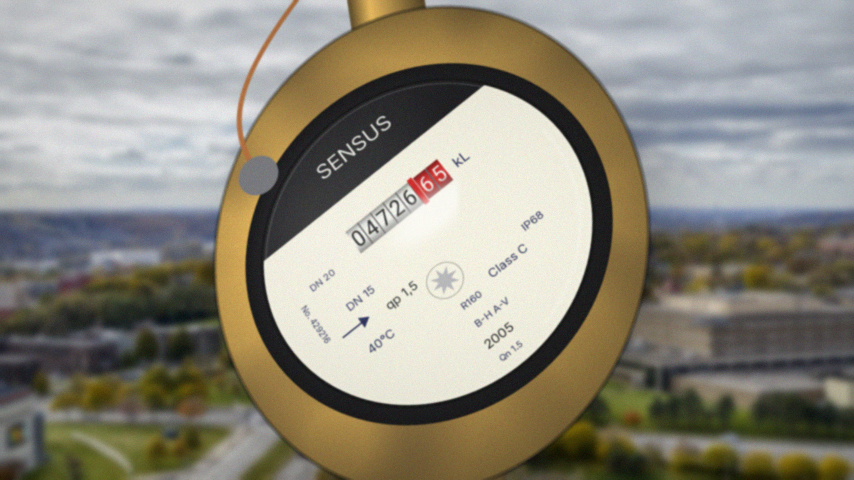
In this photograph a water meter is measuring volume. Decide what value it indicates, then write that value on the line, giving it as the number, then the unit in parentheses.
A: 4726.65 (kL)
